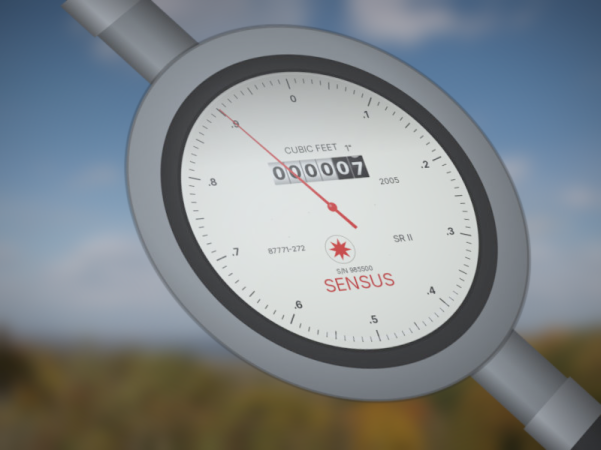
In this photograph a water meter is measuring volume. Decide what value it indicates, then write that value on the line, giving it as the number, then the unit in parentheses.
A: 6.90 (ft³)
